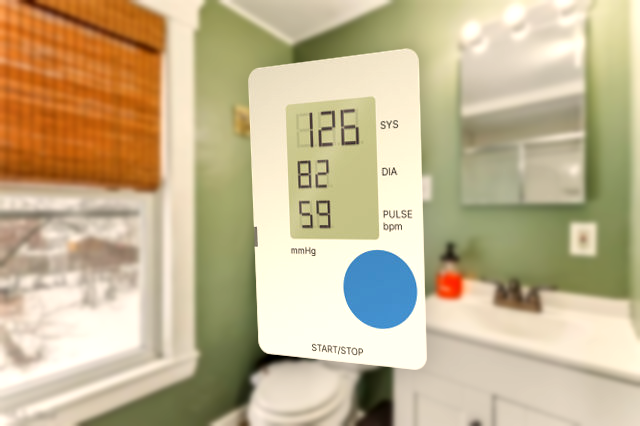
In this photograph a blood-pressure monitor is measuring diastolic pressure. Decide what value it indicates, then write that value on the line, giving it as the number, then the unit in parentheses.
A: 82 (mmHg)
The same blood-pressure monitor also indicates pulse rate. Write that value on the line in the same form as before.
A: 59 (bpm)
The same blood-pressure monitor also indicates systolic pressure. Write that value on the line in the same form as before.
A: 126 (mmHg)
